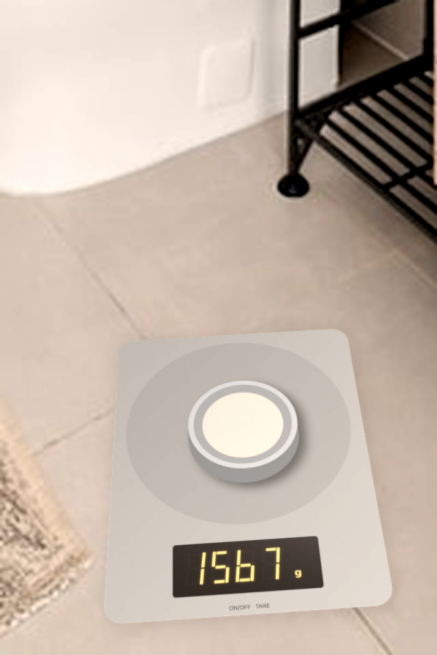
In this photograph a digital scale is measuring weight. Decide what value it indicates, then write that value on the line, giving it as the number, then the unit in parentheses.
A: 1567 (g)
